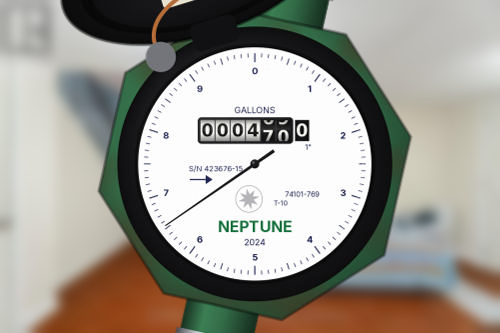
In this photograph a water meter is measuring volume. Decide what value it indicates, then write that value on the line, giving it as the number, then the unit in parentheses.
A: 4696.5 (gal)
